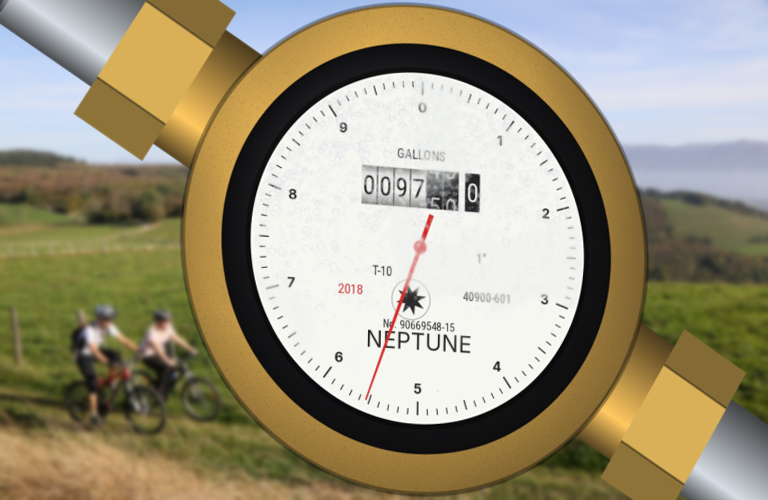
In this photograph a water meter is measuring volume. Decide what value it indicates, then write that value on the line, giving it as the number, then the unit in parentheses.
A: 97495.5 (gal)
